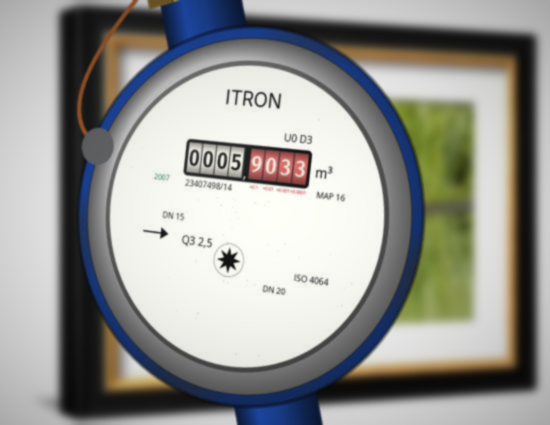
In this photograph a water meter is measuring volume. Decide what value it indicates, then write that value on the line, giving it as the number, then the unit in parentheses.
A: 5.9033 (m³)
